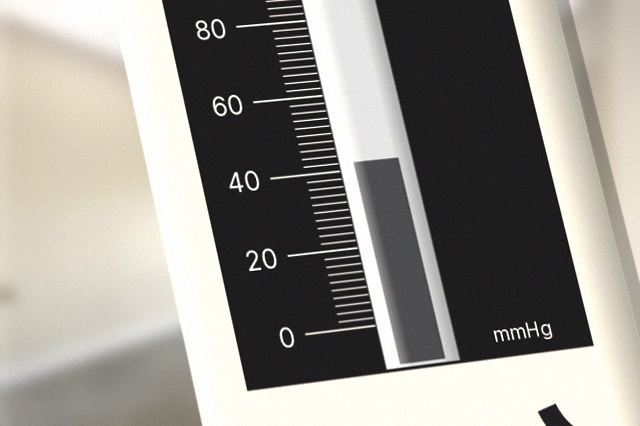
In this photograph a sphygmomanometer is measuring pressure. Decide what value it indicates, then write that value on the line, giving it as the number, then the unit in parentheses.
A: 42 (mmHg)
